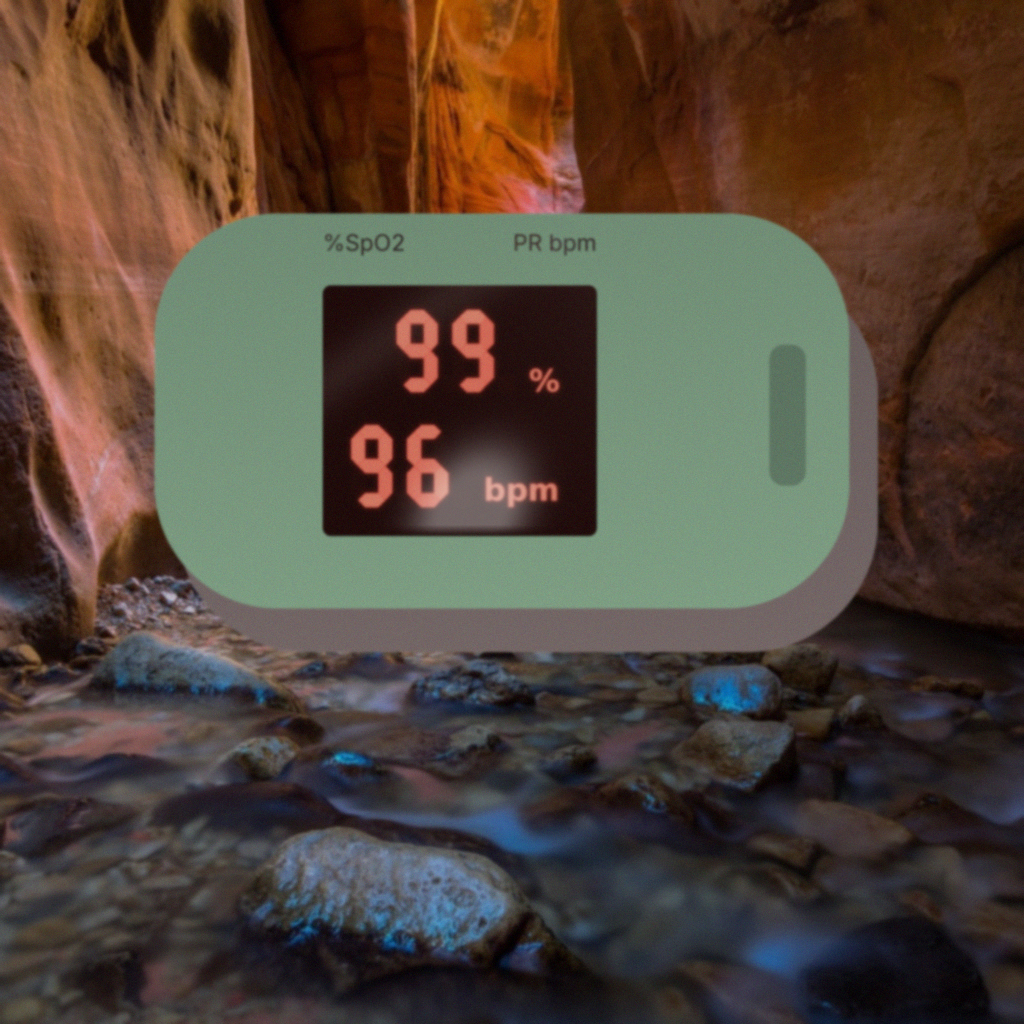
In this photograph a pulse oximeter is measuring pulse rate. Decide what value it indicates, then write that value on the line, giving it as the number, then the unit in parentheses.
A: 96 (bpm)
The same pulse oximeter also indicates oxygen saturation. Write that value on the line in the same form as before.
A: 99 (%)
